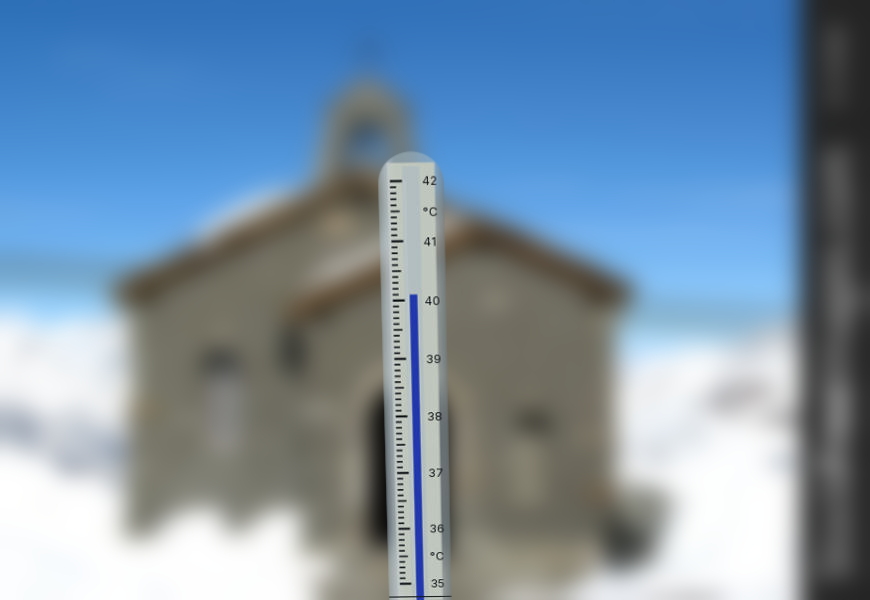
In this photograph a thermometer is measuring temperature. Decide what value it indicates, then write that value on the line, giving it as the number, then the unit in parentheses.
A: 40.1 (°C)
